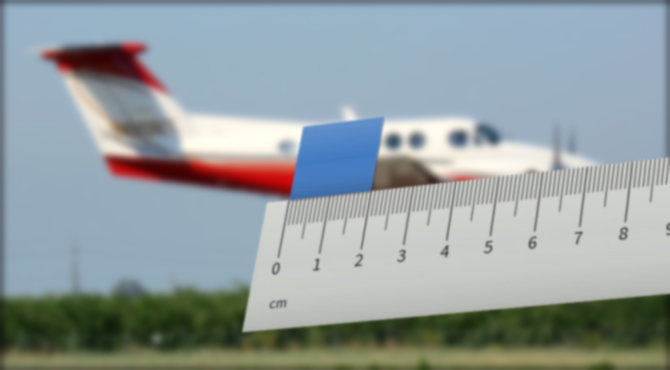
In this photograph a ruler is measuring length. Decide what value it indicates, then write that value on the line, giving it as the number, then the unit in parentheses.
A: 2 (cm)
